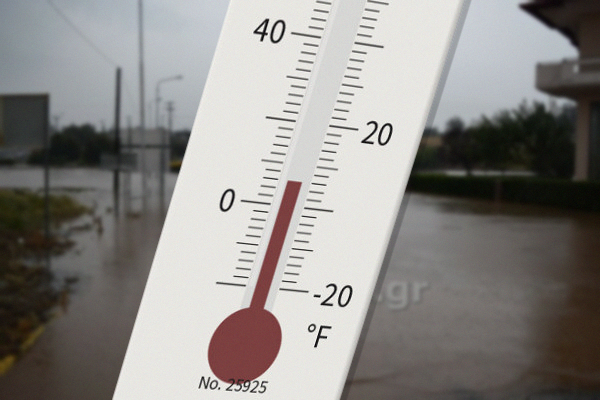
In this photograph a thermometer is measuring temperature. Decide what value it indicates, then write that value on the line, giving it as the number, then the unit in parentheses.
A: 6 (°F)
